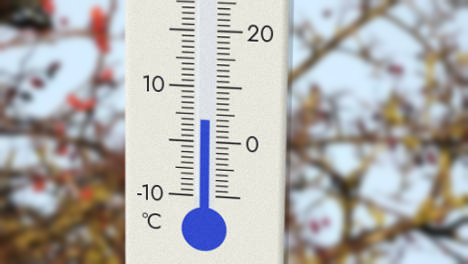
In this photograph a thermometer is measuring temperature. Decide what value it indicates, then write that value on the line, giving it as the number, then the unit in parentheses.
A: 4 (°C)
